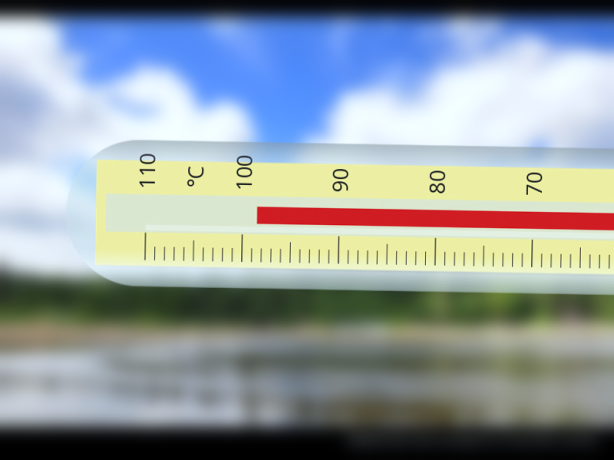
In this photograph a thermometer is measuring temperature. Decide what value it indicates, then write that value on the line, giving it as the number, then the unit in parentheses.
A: 98.5 (°C)
